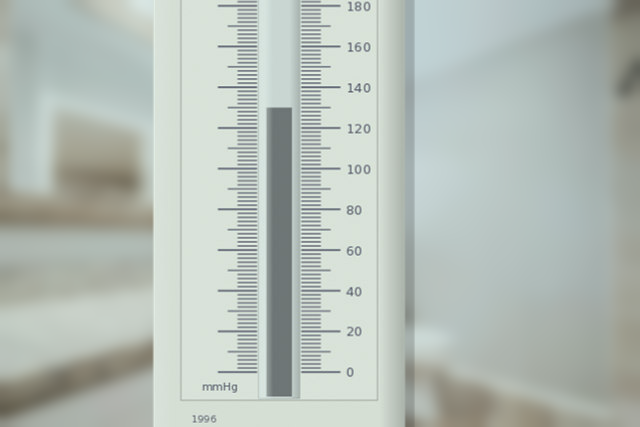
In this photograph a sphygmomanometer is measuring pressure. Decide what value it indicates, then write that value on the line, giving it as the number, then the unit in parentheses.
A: 130 (mmHg)
